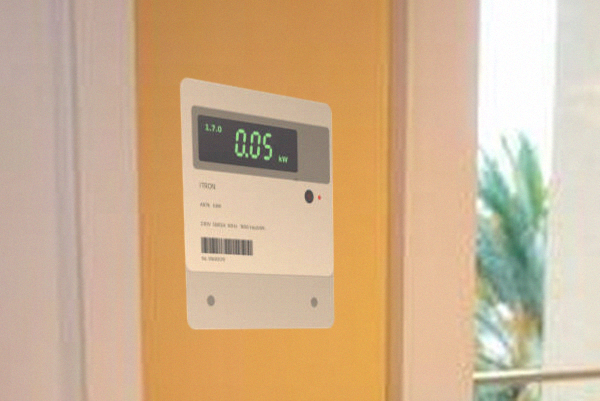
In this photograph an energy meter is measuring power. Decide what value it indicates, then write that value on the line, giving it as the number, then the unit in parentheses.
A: 0.05 (kW)
